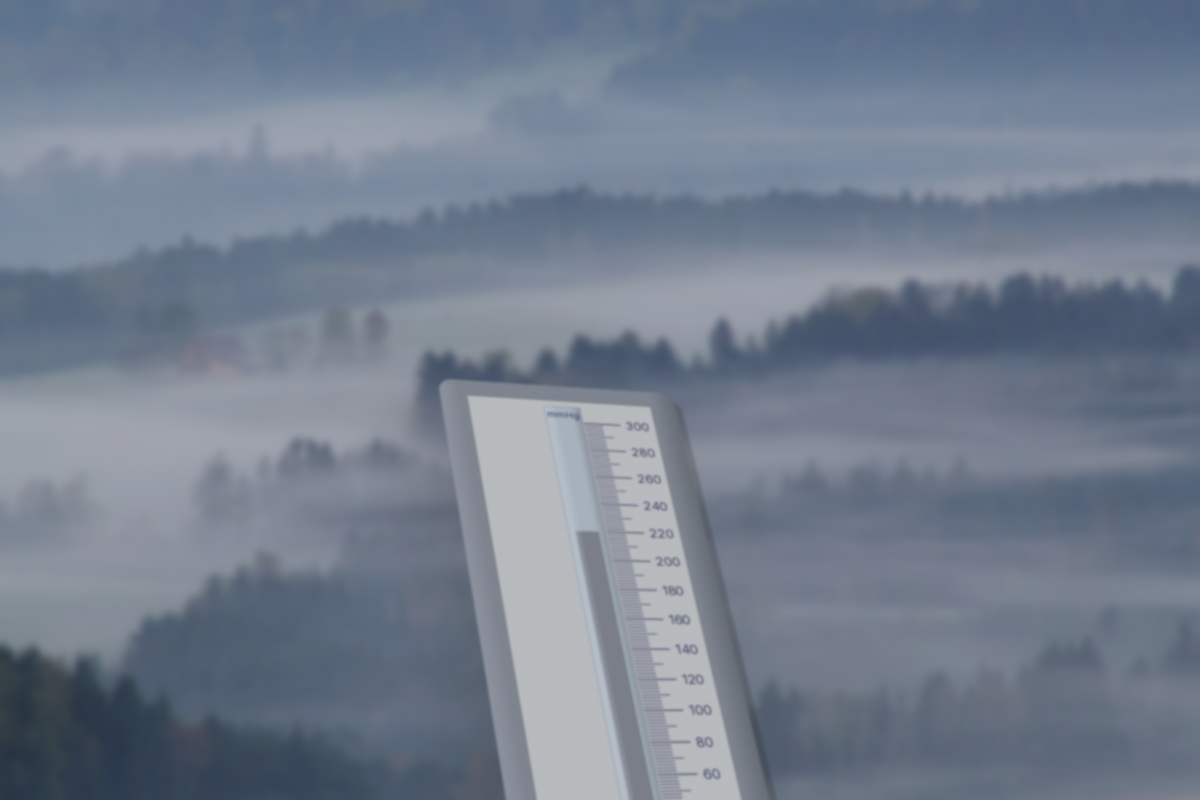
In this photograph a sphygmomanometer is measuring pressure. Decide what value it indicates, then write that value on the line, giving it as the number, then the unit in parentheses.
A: 220 (mmHg)
